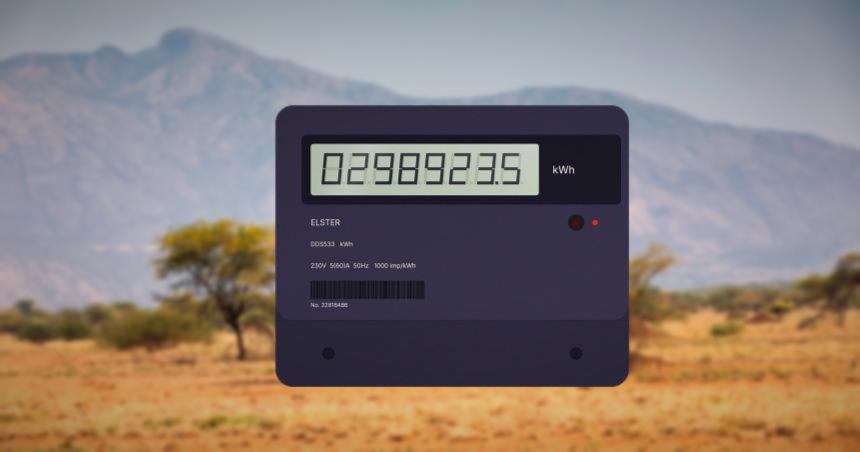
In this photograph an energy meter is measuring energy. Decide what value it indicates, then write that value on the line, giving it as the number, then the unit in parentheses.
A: 298923.5 (kWh)
